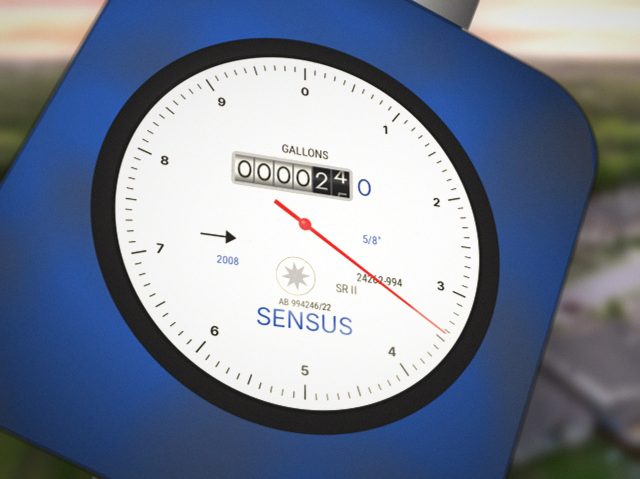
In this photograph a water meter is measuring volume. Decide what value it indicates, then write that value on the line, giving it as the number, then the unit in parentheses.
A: 243.4 (gal)
